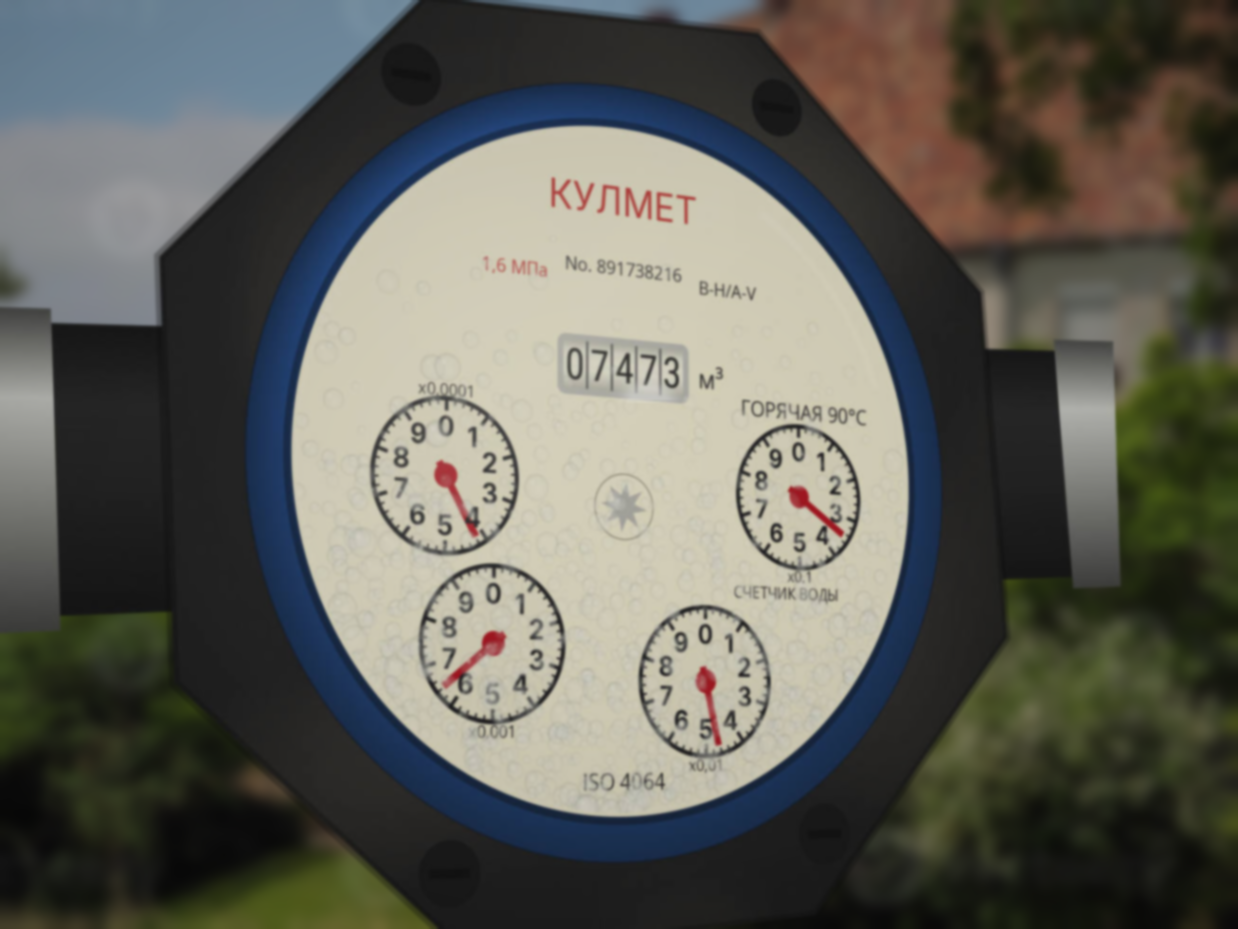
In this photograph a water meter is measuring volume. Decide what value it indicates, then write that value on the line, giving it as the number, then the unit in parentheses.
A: 7473.3464 (m³)
